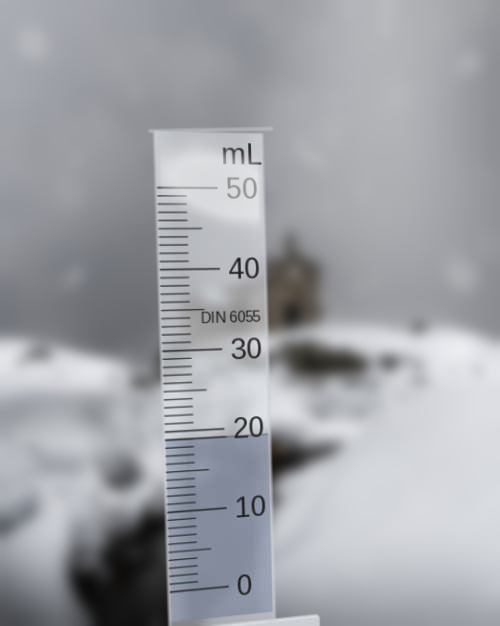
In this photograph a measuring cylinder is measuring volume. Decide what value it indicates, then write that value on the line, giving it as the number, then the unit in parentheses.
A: 19 (mL)
